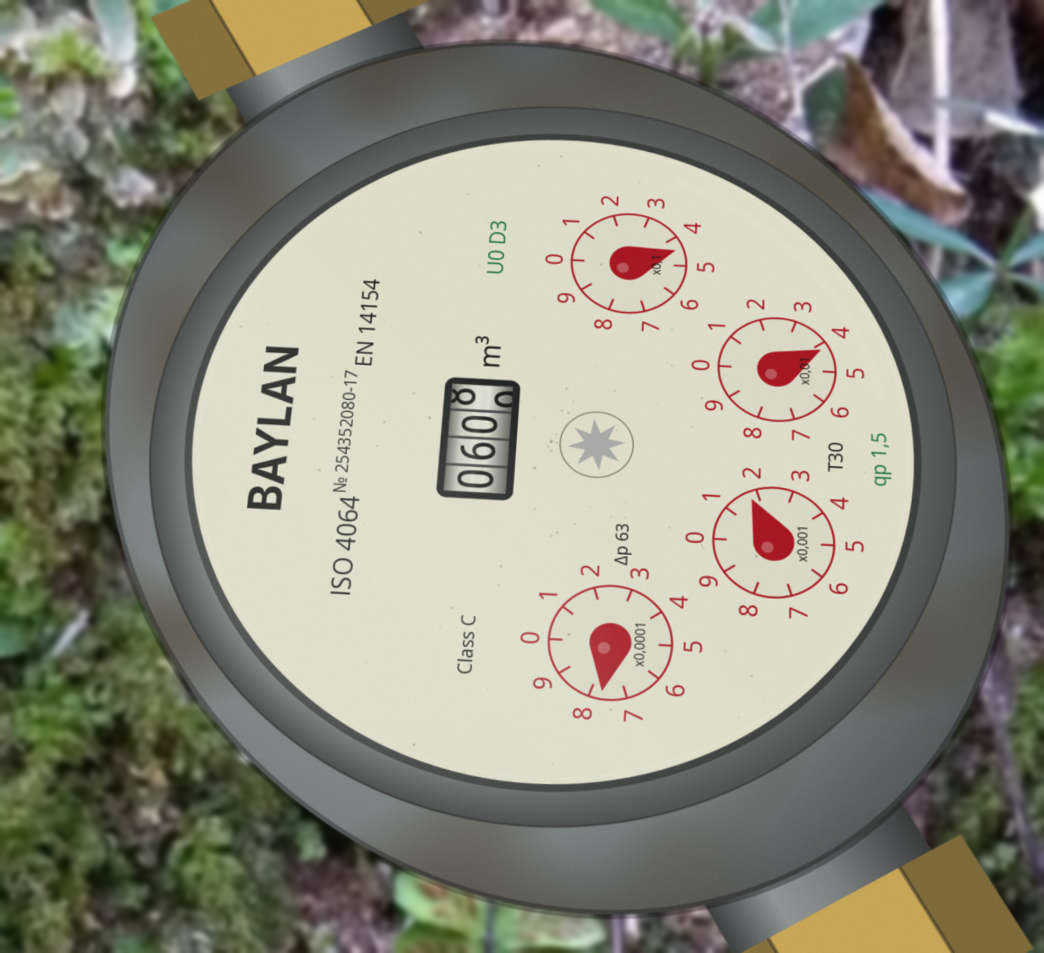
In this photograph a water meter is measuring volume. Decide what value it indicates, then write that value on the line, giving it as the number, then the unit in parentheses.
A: 608.4417 (m³)
